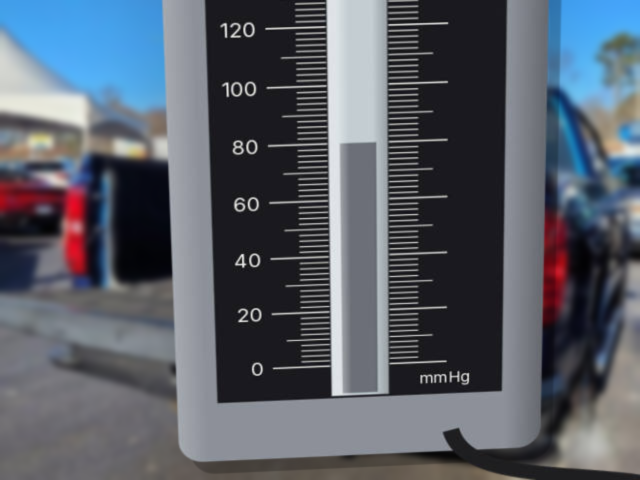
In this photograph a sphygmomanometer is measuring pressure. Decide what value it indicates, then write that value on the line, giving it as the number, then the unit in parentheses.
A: 80 (mmHg)
